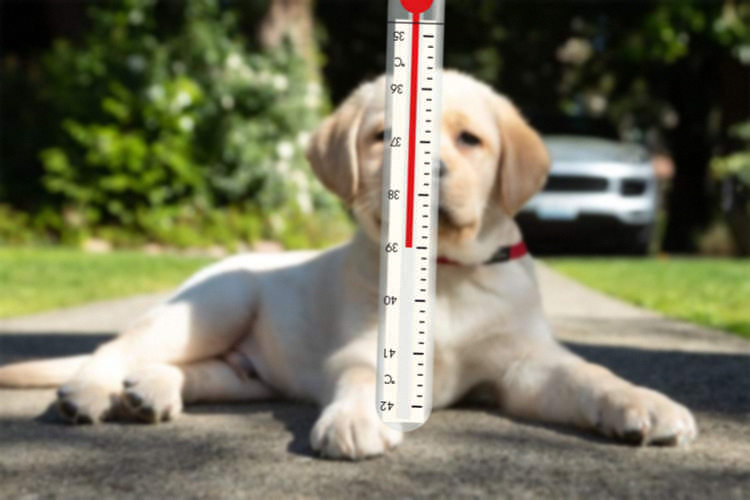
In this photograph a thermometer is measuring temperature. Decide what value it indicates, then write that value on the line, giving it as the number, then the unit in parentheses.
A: 39 (°C)
